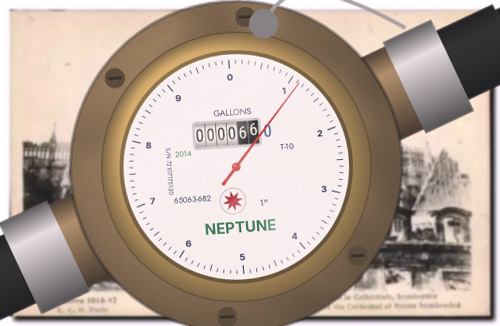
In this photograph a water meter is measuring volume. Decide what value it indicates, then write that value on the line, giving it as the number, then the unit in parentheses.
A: 661.1 (gal)
